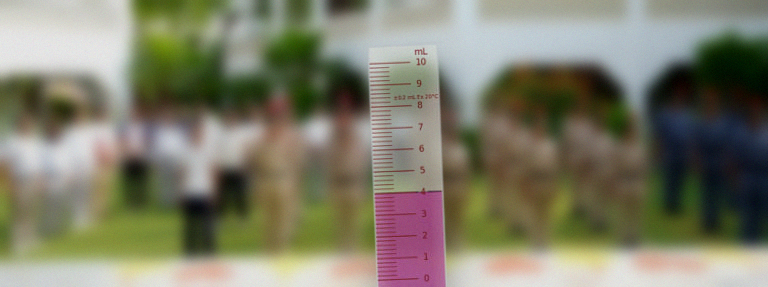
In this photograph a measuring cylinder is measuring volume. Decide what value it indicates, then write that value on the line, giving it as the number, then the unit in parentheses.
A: 4 (mL)
